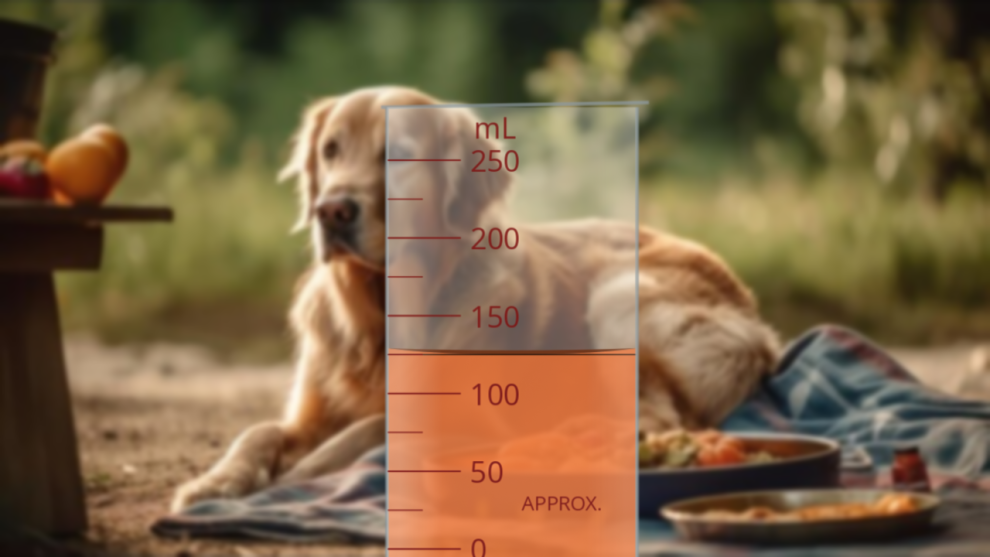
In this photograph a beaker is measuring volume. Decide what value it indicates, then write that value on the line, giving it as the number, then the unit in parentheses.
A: 125 (mL)
